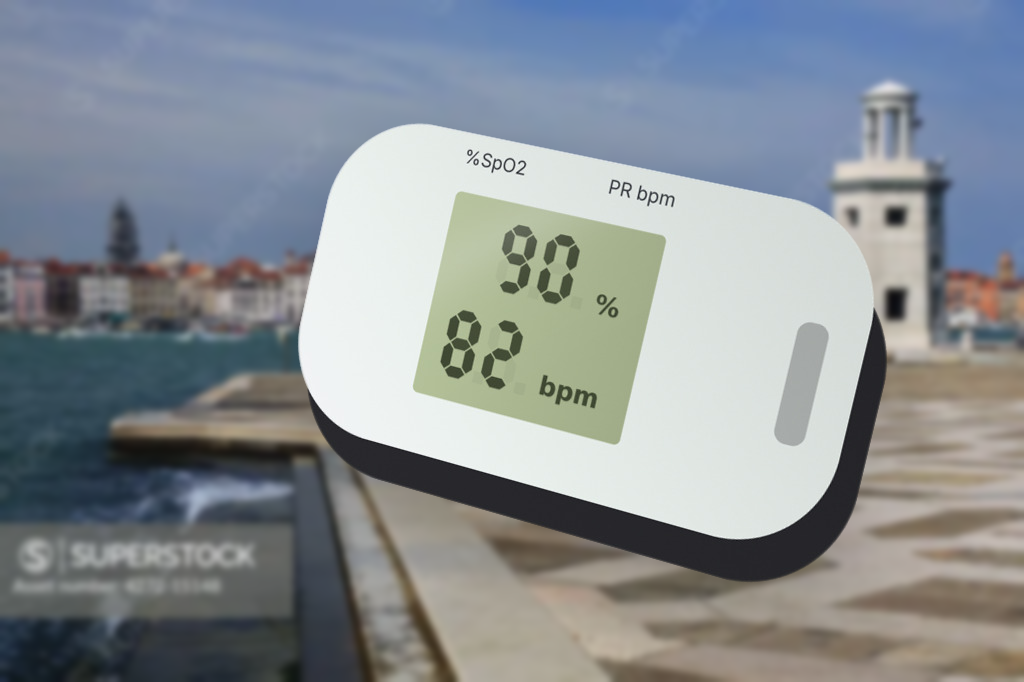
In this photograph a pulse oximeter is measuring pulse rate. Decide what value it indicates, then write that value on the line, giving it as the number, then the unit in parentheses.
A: 82 (bpm)
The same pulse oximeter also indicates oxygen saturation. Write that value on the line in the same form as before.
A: 90 (%)
